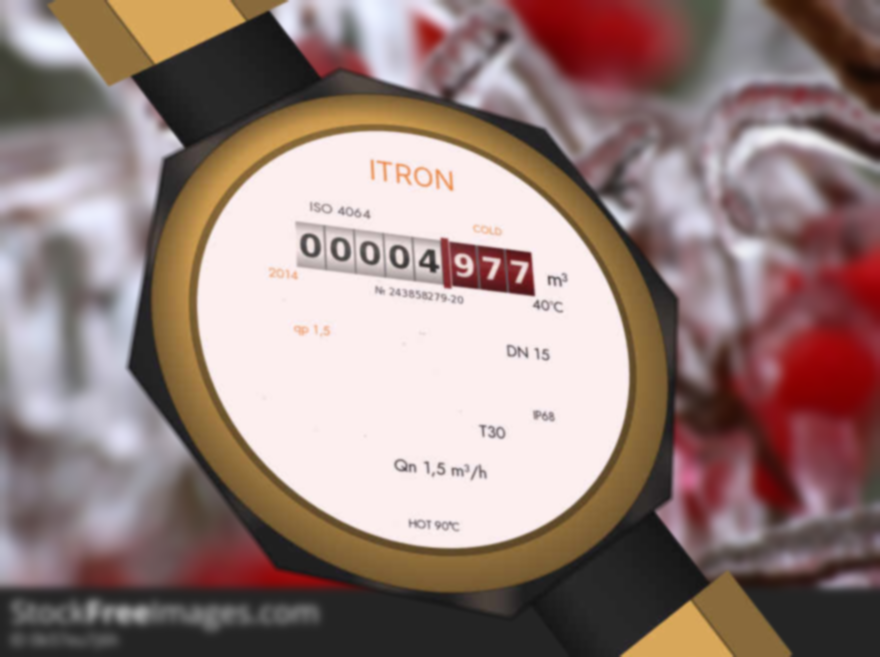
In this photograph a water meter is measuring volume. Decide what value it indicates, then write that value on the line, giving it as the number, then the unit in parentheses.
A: 4.977 (m³)
